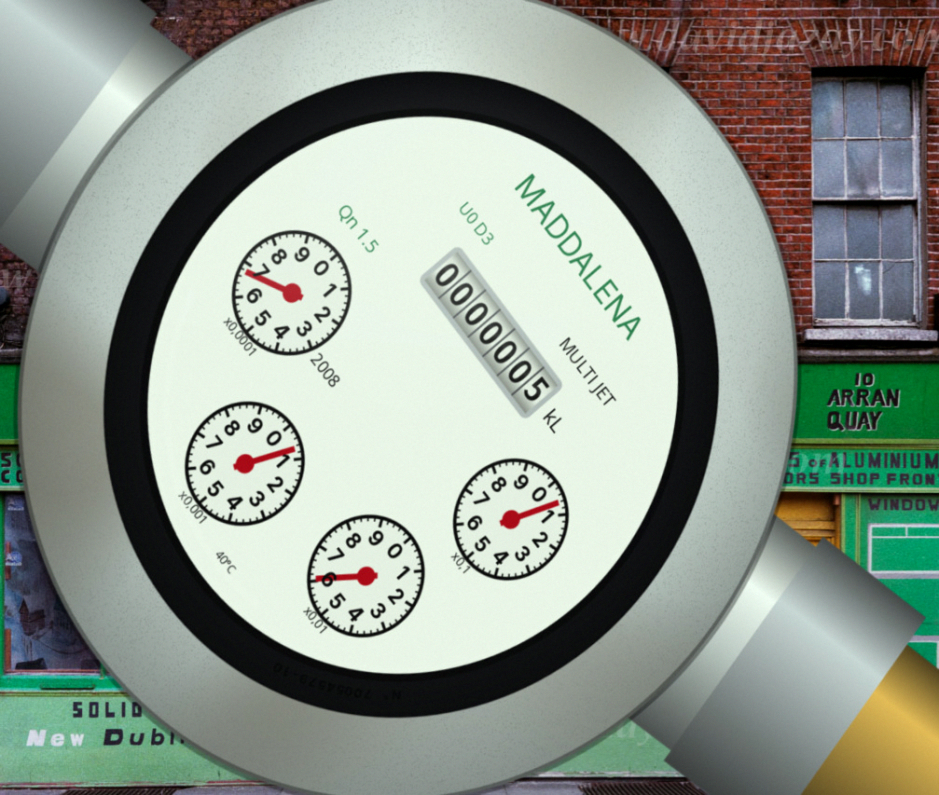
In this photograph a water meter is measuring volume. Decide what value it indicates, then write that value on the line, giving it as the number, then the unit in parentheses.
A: 5.0606 (kL)
